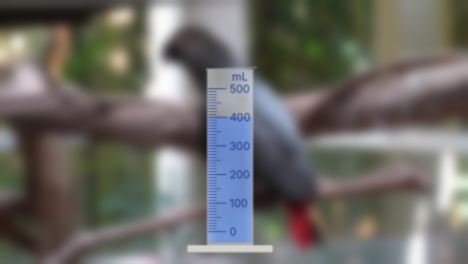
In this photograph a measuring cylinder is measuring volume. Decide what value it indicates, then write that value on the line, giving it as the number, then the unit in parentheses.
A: 400 (mL)
